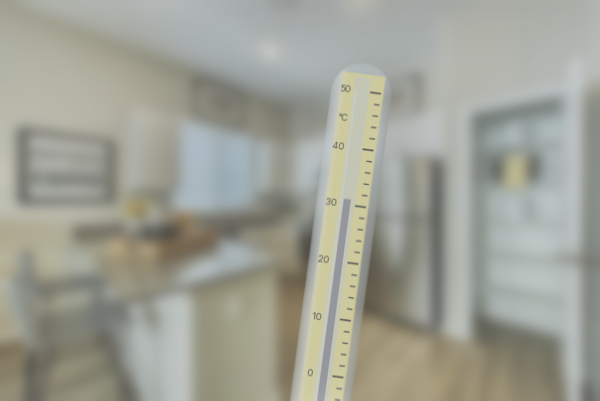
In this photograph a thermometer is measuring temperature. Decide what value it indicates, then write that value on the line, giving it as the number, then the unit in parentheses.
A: 31 (°C)
